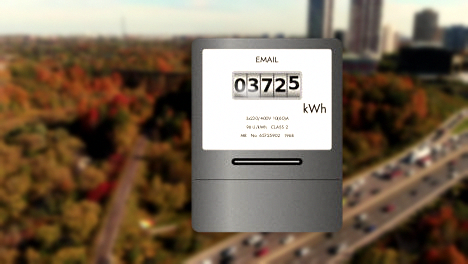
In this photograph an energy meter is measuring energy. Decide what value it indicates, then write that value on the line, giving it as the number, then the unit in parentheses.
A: 3725 (kWh)
